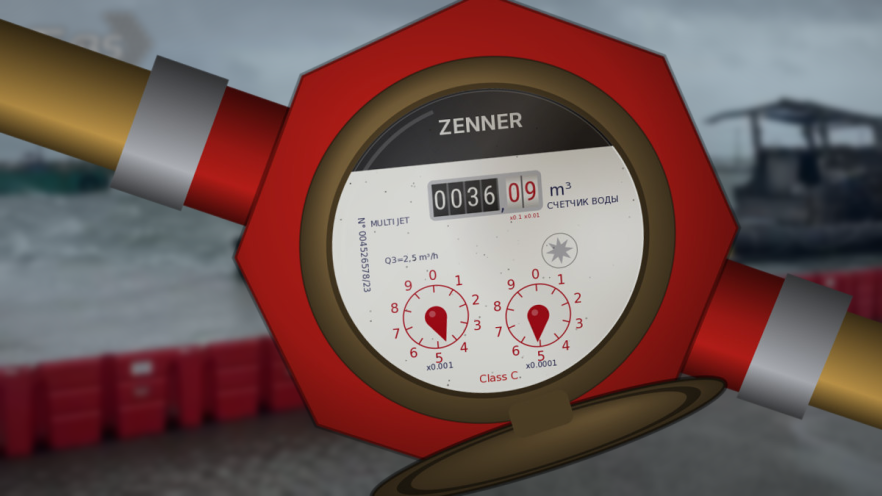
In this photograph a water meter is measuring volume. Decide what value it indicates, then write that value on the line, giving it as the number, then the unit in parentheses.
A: 36.0945 (m³)
